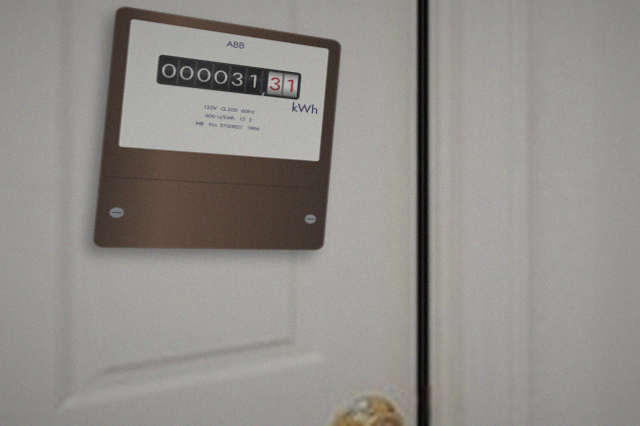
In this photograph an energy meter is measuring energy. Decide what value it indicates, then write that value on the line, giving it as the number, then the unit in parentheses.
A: 31.31 (kWh)
